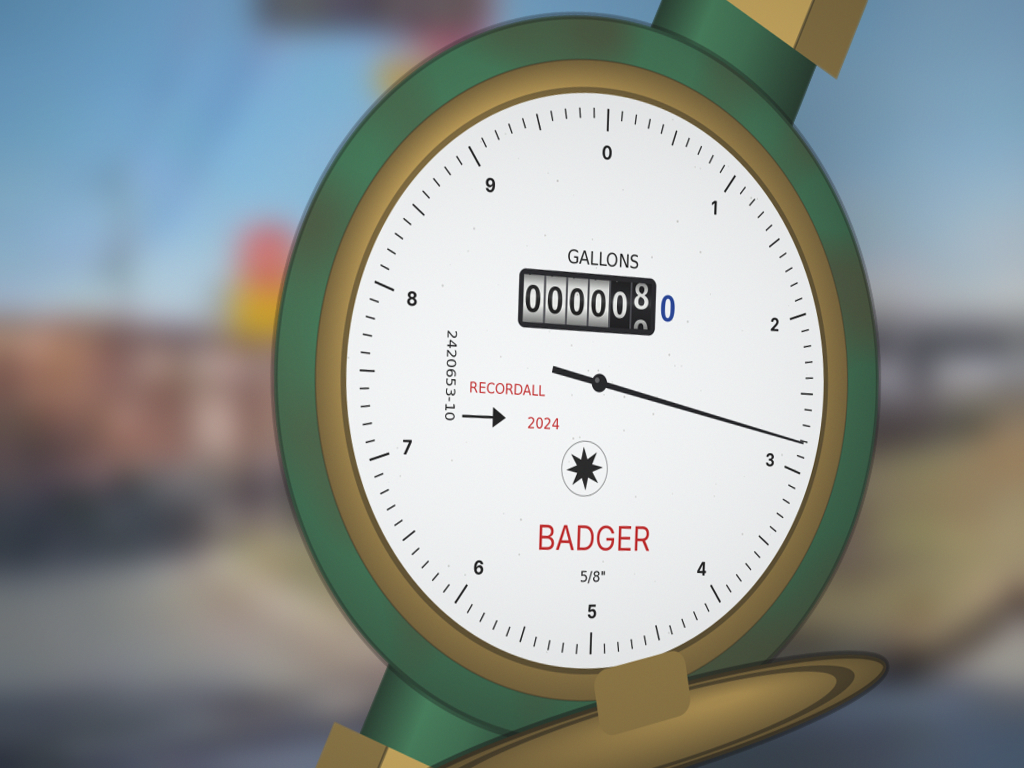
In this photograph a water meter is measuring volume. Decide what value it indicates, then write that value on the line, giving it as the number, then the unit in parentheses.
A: 82.8 (gal)
